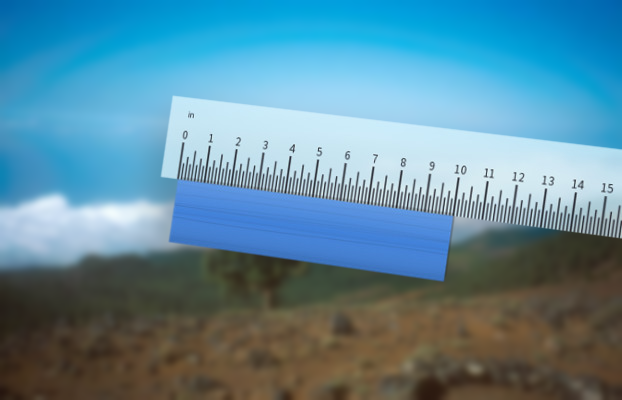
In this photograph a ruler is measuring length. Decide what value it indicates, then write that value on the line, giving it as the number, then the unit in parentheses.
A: 10 (in)
